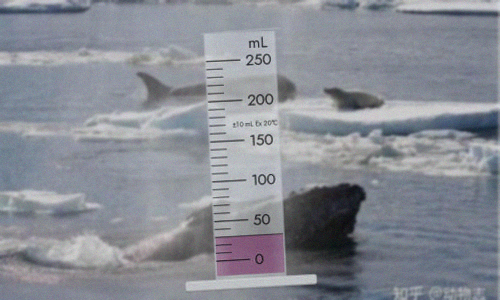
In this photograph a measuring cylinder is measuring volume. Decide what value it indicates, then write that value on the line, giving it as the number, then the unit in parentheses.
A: 30 (mL)
